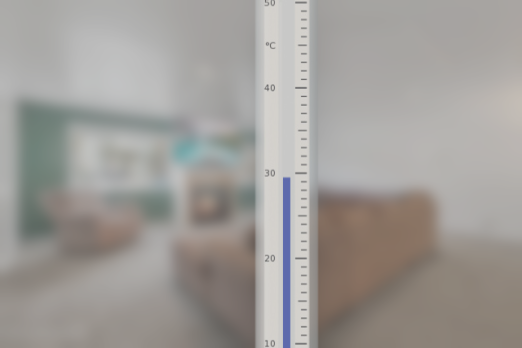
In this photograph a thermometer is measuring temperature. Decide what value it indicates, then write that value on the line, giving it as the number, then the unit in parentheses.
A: 29.5 (°C)
